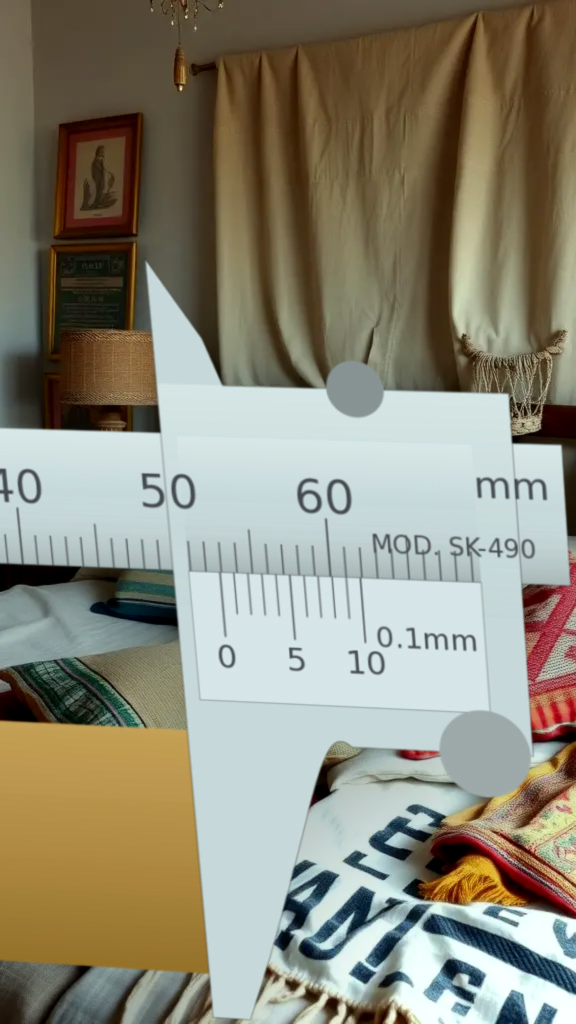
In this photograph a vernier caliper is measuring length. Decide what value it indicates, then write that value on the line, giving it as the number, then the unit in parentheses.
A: 52.9 (mm)
